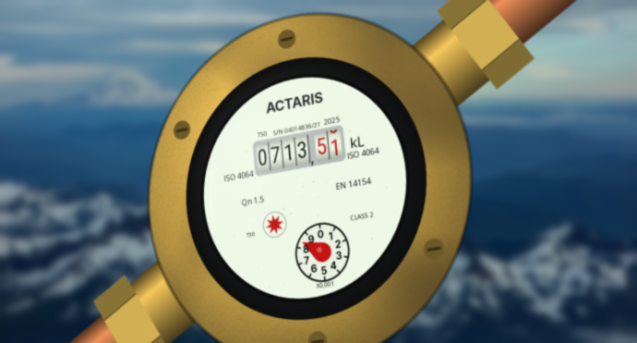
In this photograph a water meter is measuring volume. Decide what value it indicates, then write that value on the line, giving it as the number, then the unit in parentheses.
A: 713.508 (kL)
